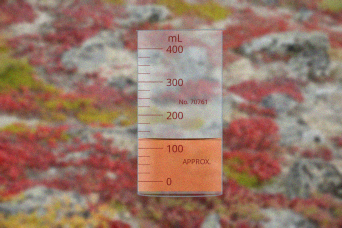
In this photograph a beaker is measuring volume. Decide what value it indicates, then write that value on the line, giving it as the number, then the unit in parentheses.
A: 125 (mL)
